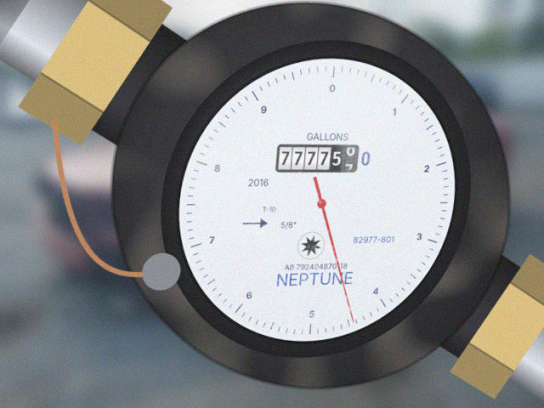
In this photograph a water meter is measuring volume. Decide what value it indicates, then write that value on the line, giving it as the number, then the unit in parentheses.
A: 7777564.4 (gal)
